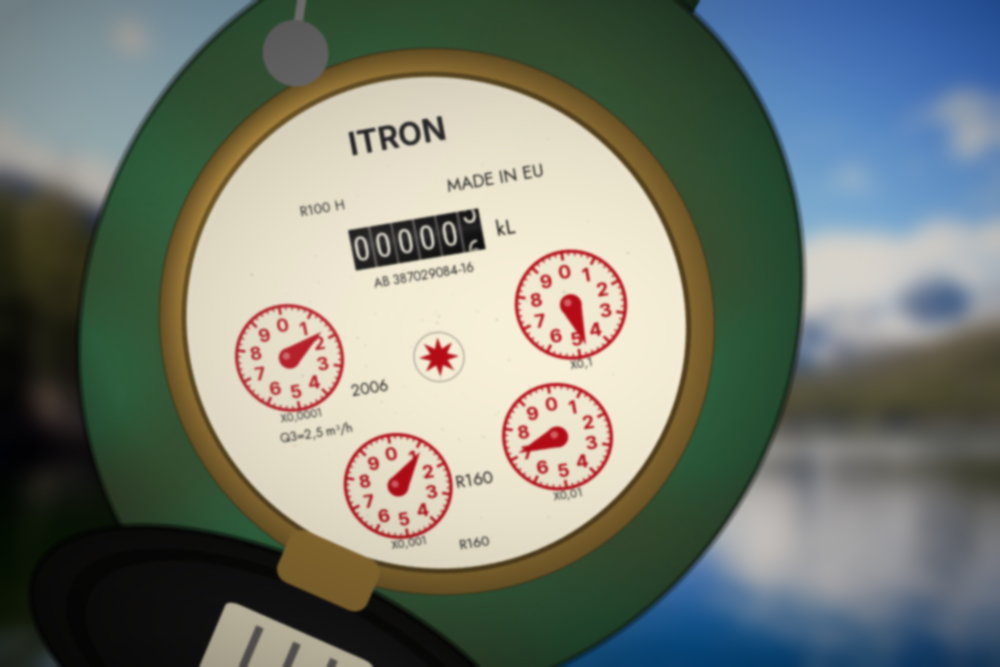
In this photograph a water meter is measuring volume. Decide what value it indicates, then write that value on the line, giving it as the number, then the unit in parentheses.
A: 5.4711 (kL)
